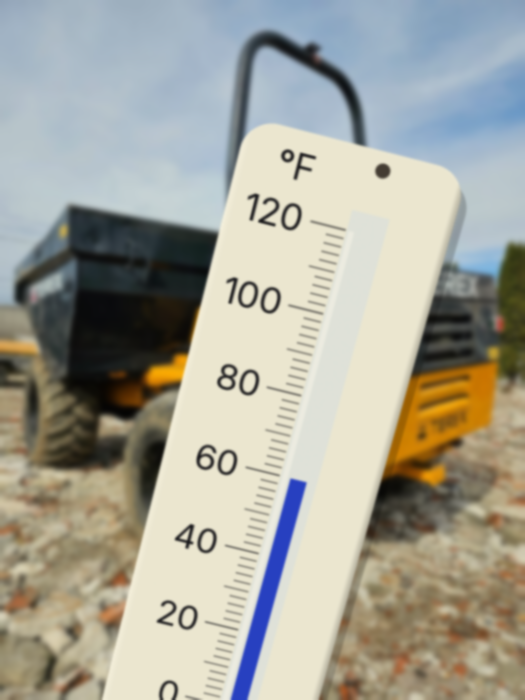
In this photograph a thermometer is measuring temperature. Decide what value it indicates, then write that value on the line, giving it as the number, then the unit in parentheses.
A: 60 (°F)
